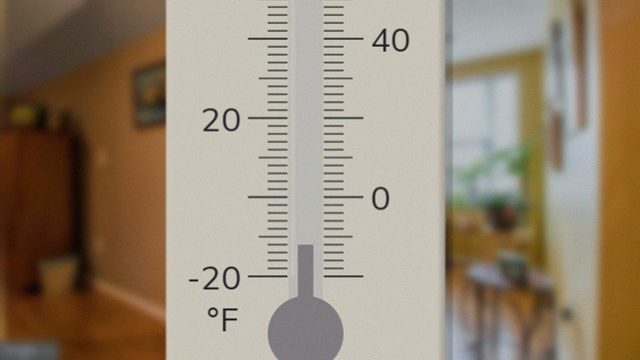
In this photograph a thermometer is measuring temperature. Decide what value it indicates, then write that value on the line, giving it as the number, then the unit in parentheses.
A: -12 (°F)
